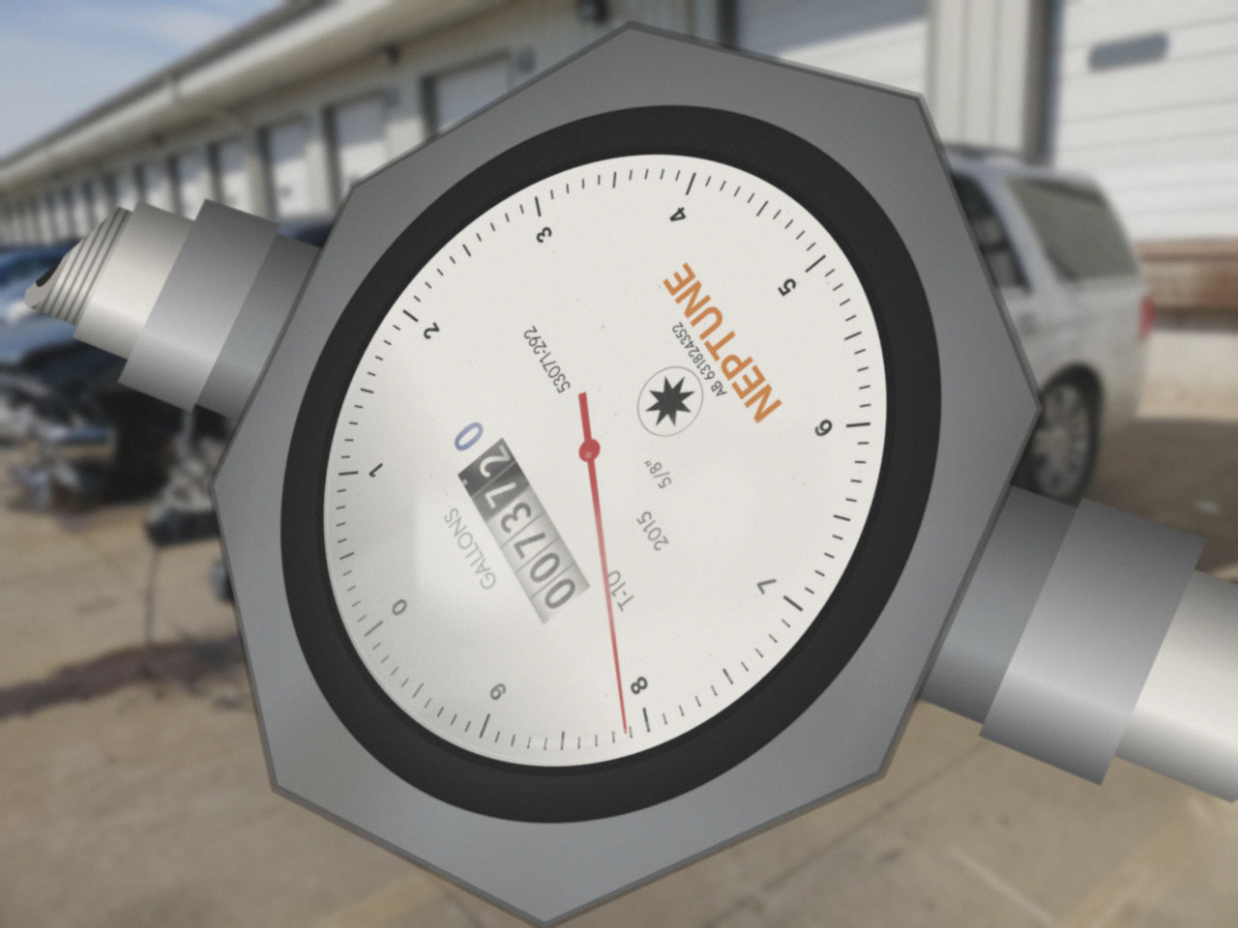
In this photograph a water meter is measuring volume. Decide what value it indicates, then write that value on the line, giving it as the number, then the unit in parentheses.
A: 73718.1 (gal)
